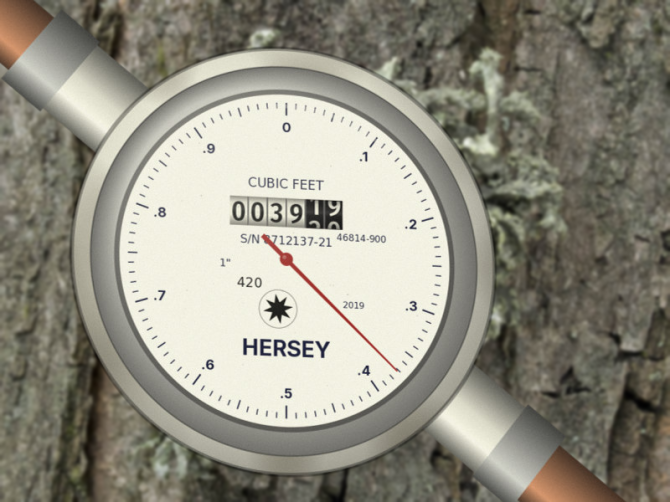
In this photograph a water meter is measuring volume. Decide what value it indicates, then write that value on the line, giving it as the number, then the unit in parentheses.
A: 3919.37 (ft³)
